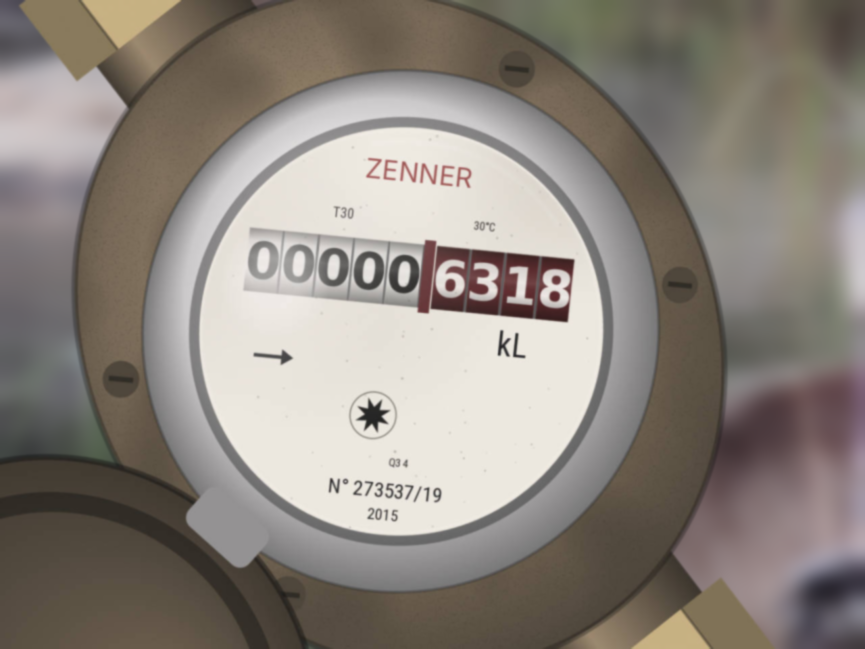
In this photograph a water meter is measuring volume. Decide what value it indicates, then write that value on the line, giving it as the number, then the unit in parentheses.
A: 0.6318 (kL)
